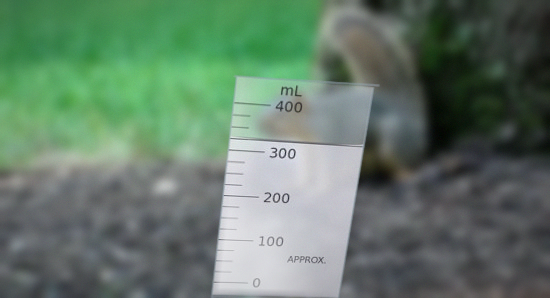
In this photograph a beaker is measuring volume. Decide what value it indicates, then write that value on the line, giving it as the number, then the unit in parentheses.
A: 325 (mL)
